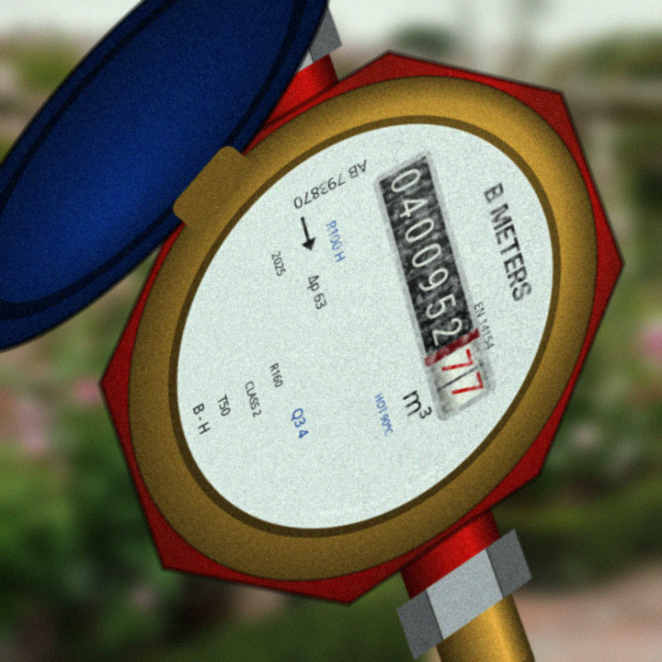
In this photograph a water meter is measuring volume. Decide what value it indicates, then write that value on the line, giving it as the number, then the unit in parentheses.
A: 400952.77 (m³)
